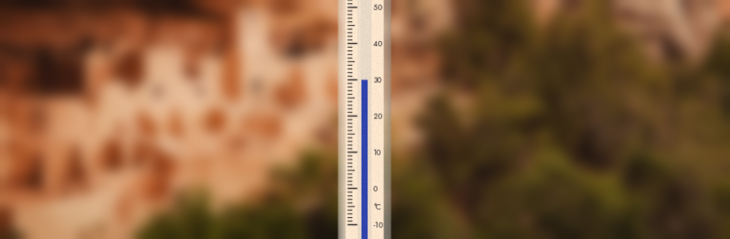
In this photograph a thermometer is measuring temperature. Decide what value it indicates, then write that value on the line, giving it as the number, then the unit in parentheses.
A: 30 (°C)
